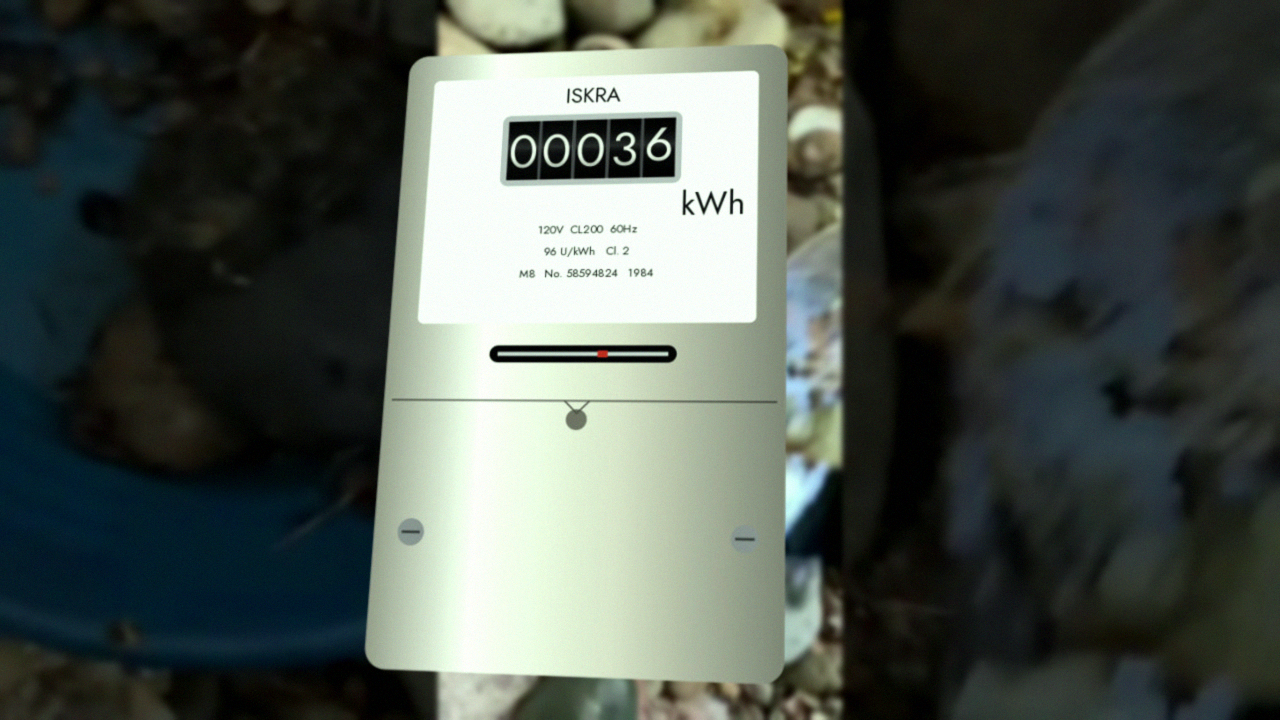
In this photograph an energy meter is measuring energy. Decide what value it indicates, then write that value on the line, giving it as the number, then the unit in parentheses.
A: 36 (kWh)
